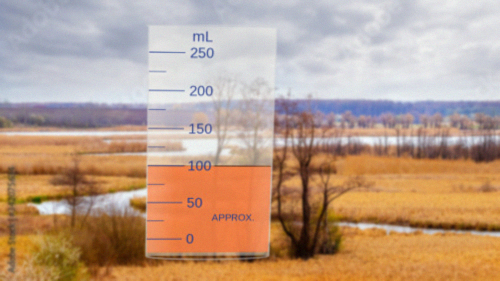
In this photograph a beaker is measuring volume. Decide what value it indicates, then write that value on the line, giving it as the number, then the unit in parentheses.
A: 100 (mL)
